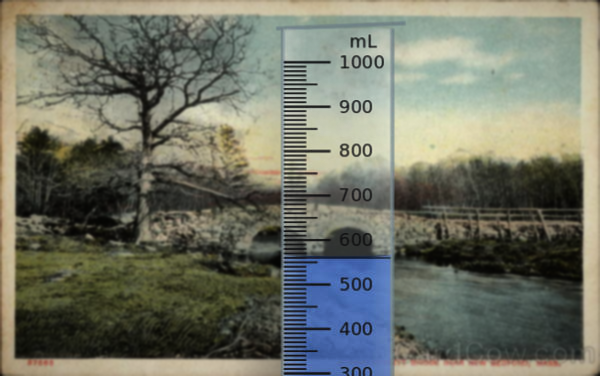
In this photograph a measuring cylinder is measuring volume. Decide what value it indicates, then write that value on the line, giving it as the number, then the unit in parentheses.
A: 560 (mL)
